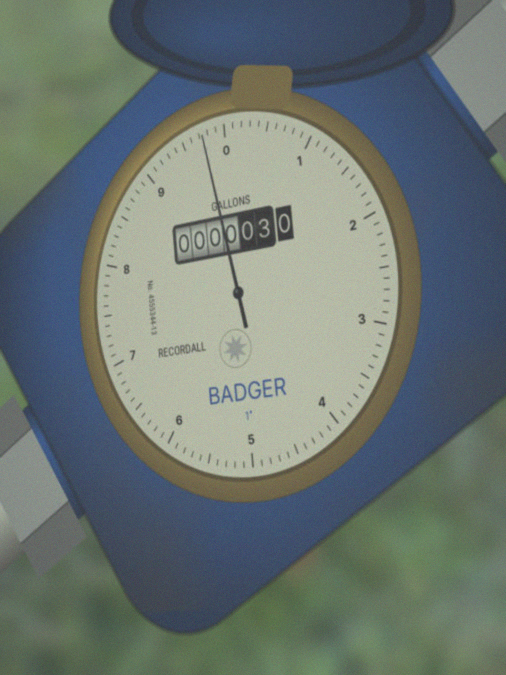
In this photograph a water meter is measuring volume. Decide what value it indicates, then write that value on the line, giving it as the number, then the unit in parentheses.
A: 29.7 (gal)
